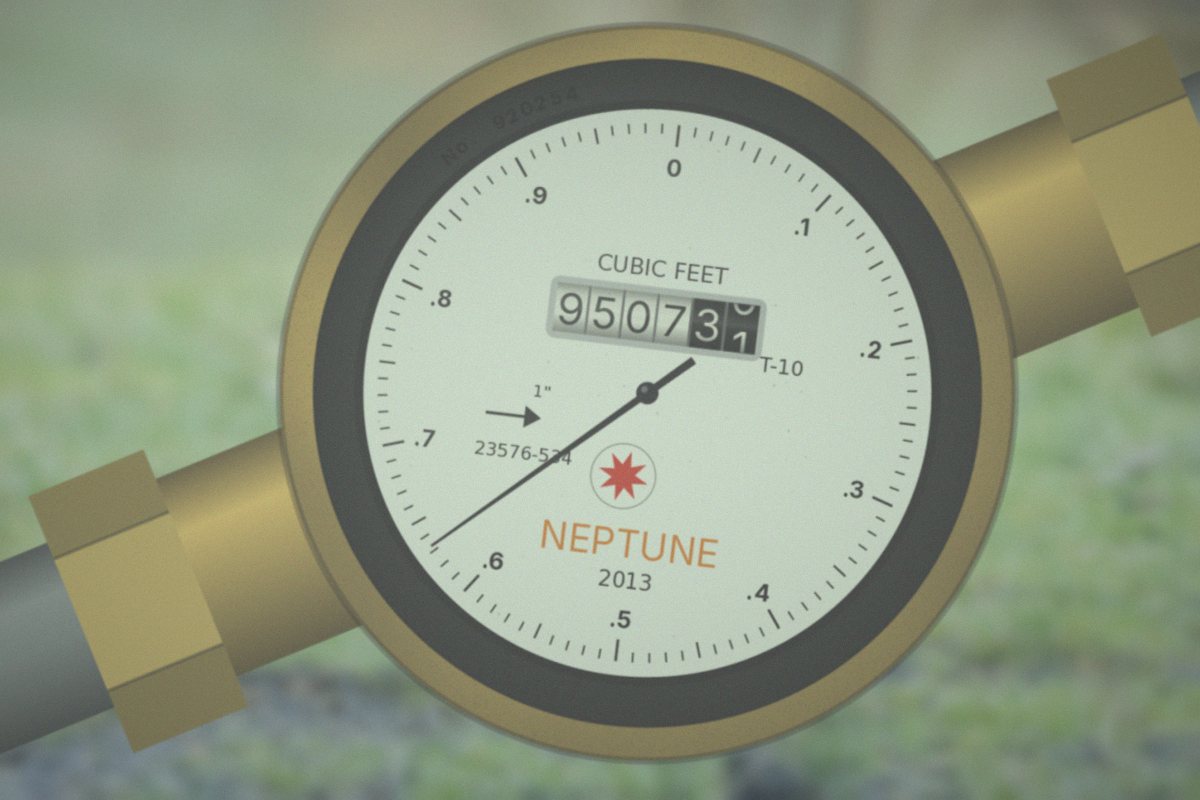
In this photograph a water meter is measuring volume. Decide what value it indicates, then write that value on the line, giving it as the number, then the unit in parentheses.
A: 950730.63 (ft³)
